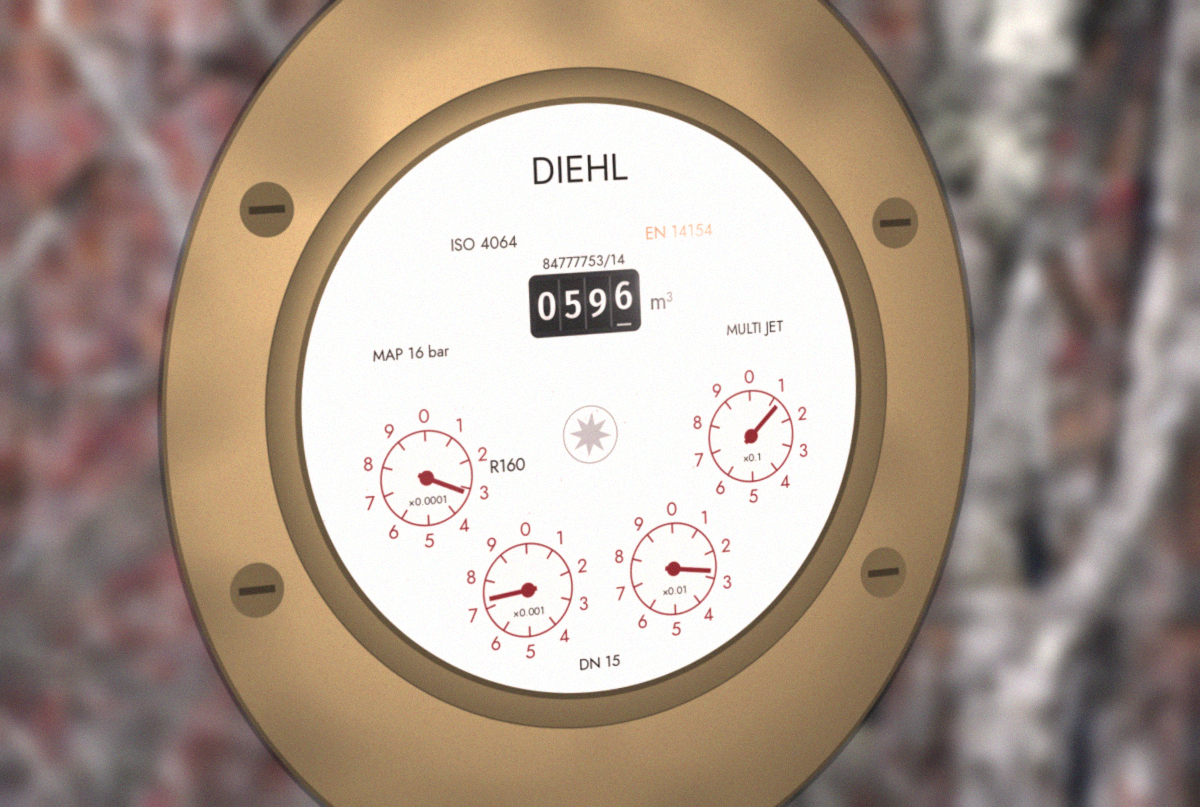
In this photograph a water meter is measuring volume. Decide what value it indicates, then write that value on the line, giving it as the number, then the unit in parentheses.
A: 596.1273 (m³)
